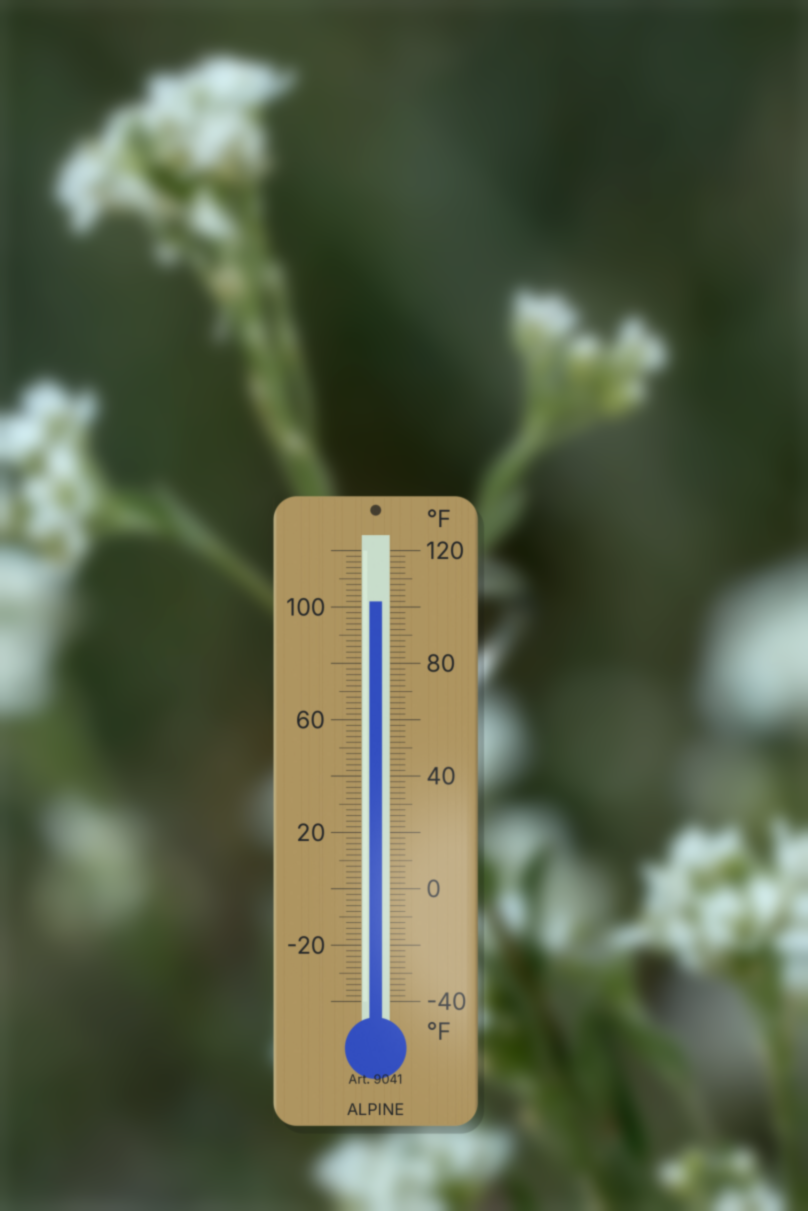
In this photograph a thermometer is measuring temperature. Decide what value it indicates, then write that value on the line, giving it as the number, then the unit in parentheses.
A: 102 (°F)
